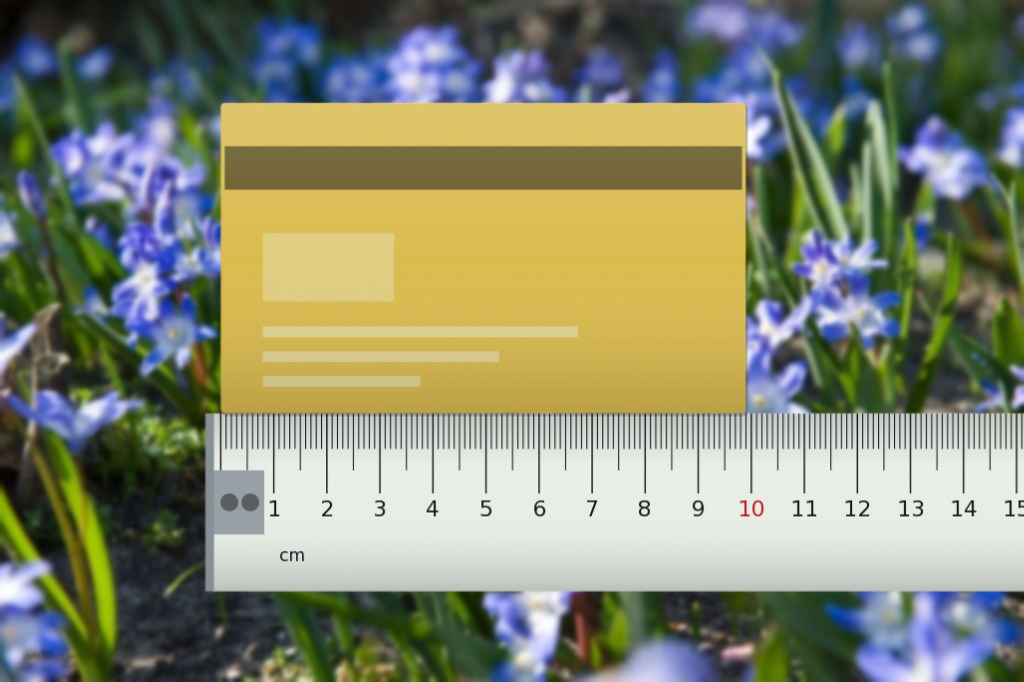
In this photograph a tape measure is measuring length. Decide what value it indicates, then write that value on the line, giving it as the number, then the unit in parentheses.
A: 9.9 (cm)
